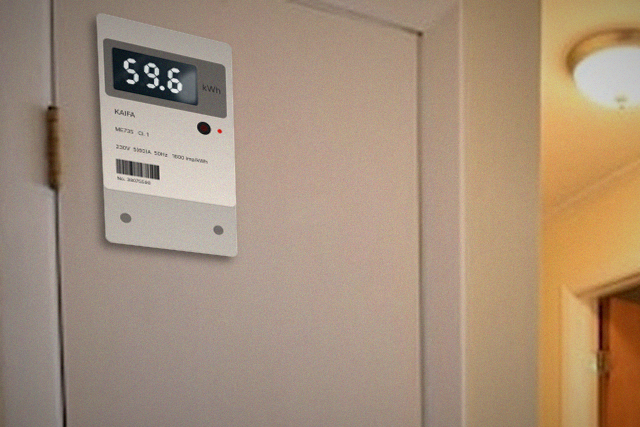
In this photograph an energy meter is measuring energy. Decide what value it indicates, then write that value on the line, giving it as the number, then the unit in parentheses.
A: 59.6 (kWh)
